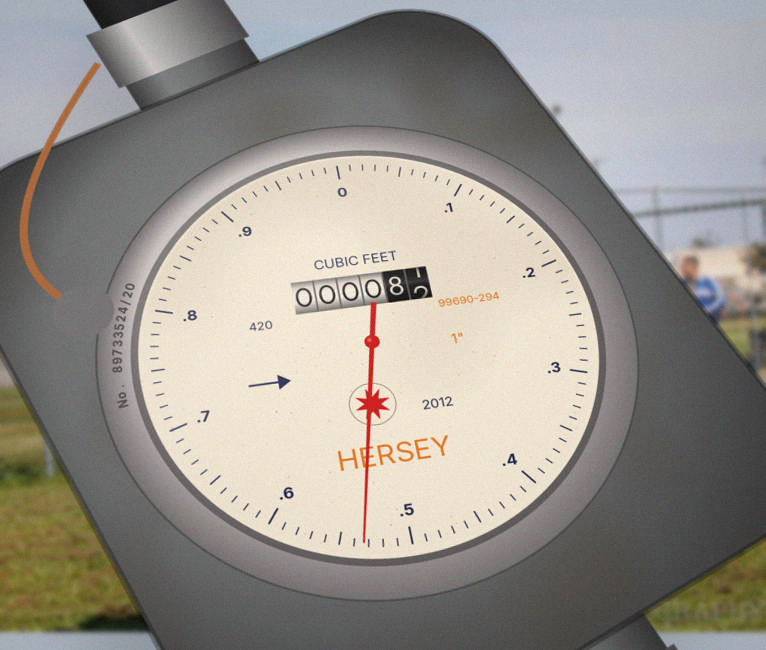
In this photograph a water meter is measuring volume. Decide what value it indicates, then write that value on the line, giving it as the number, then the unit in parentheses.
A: 81.53 (ft³)
